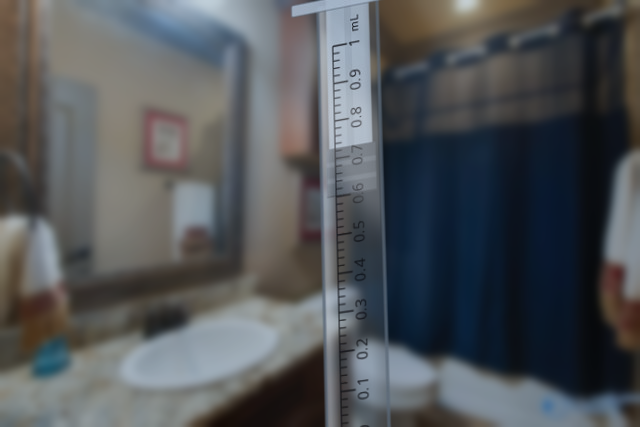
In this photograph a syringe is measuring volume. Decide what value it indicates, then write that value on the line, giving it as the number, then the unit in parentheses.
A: 0.6 (mL)
